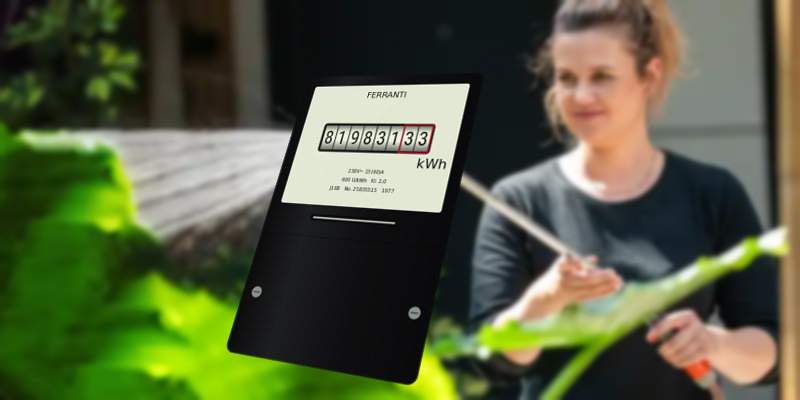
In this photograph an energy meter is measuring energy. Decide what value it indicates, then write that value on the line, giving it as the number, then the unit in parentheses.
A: 819831.33 (kWh)
